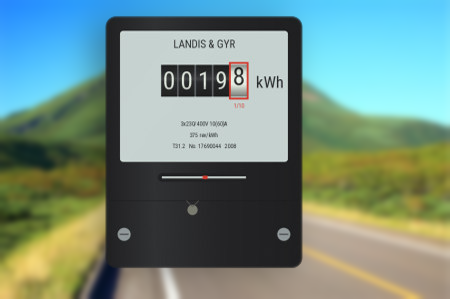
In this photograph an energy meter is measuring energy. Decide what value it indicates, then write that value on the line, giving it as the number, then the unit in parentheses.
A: 19.8 (kWh)
